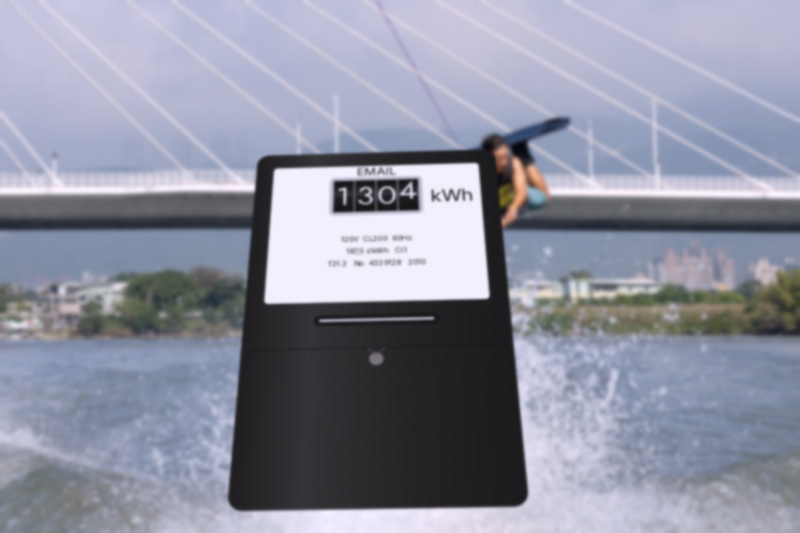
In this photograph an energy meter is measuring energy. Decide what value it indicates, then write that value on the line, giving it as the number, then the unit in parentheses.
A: 1304 (kWh)
